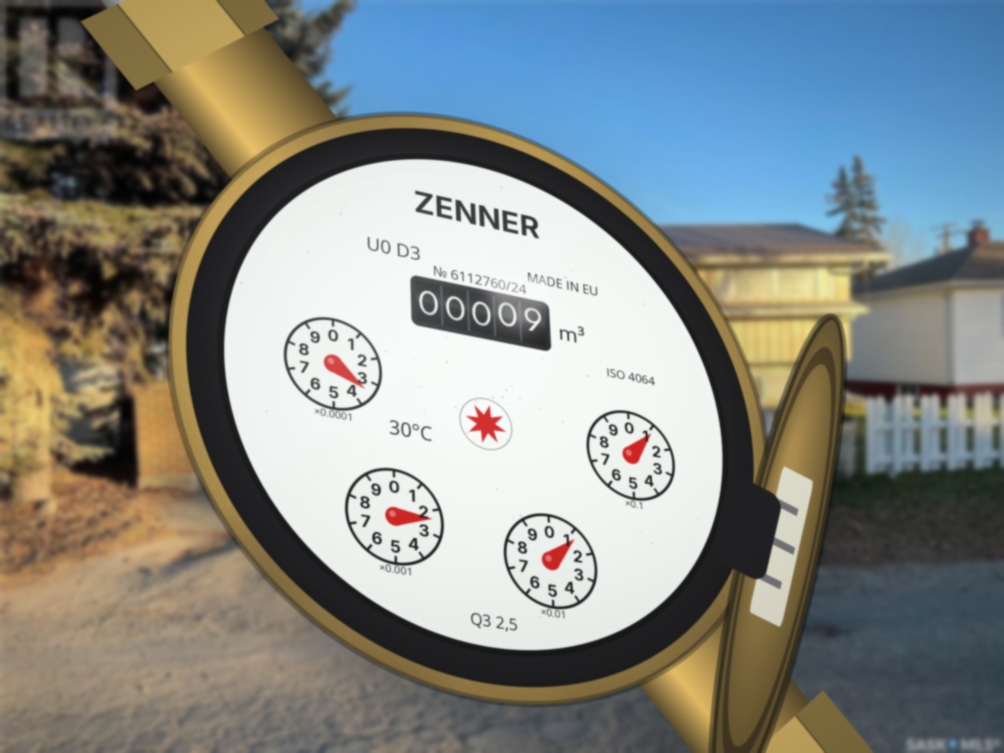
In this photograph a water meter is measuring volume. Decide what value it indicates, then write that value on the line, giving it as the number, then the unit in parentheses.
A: 9.1123 (m³)
